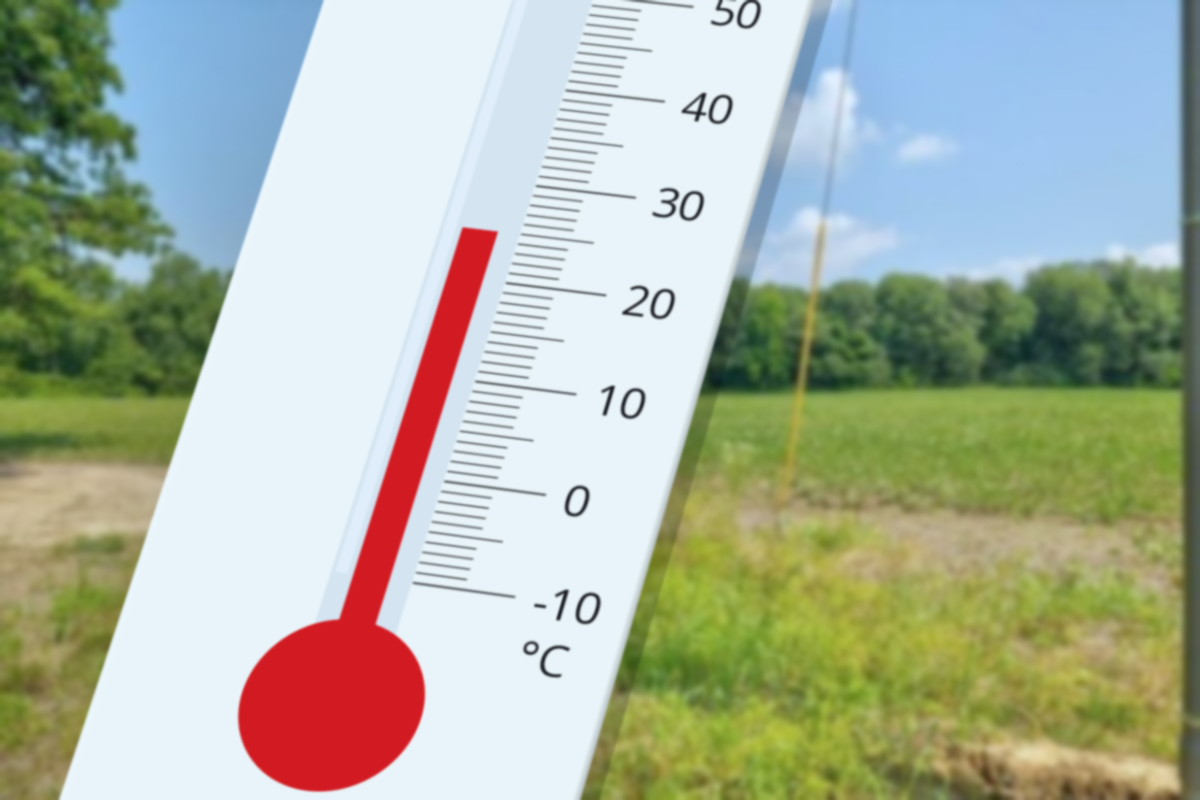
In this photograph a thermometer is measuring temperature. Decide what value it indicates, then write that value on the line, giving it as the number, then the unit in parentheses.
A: 25 (°C)
